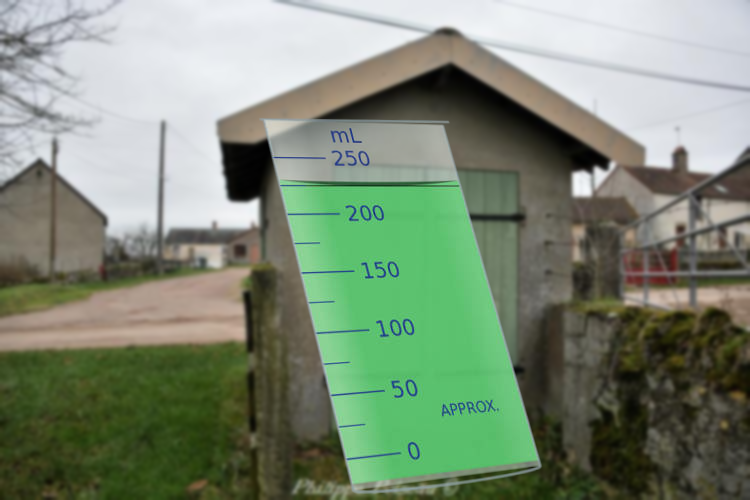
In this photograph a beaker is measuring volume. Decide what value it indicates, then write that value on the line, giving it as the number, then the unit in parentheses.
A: 225 (mL)
